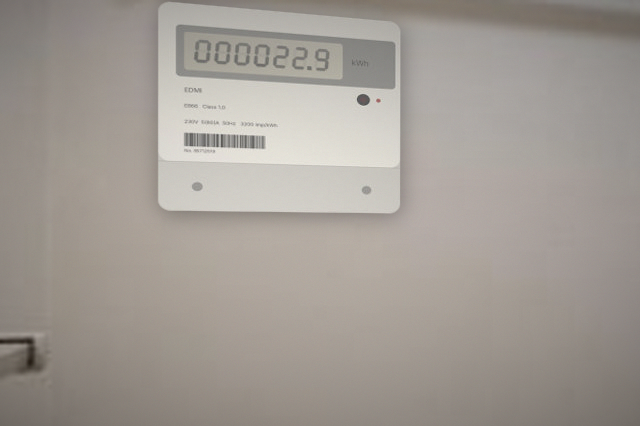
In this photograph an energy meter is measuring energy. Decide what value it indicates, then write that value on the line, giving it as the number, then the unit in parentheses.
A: 22.9 (kWh)
